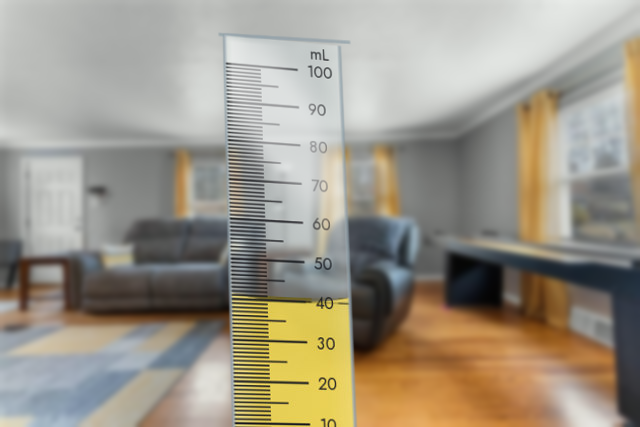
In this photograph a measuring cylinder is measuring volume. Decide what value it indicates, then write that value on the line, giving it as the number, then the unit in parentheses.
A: 40 (mL)
